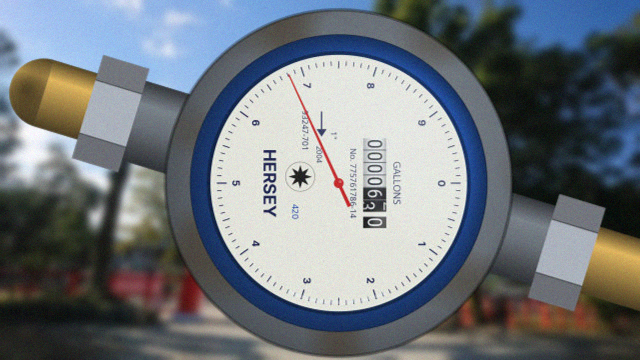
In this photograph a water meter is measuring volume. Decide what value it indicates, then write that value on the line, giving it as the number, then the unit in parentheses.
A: 626.8 (gal)
